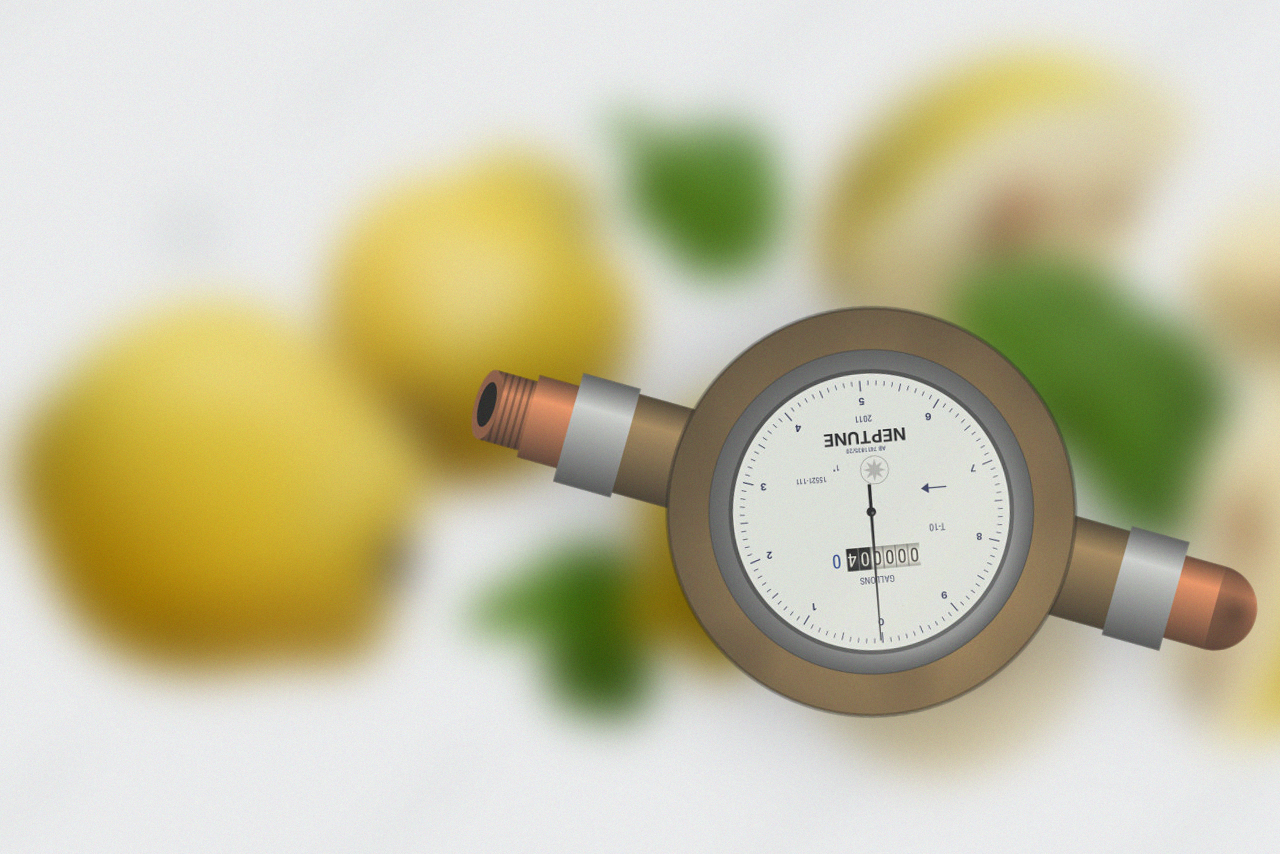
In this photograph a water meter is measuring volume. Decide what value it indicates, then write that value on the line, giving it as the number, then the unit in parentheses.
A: 40.0 (gal)
